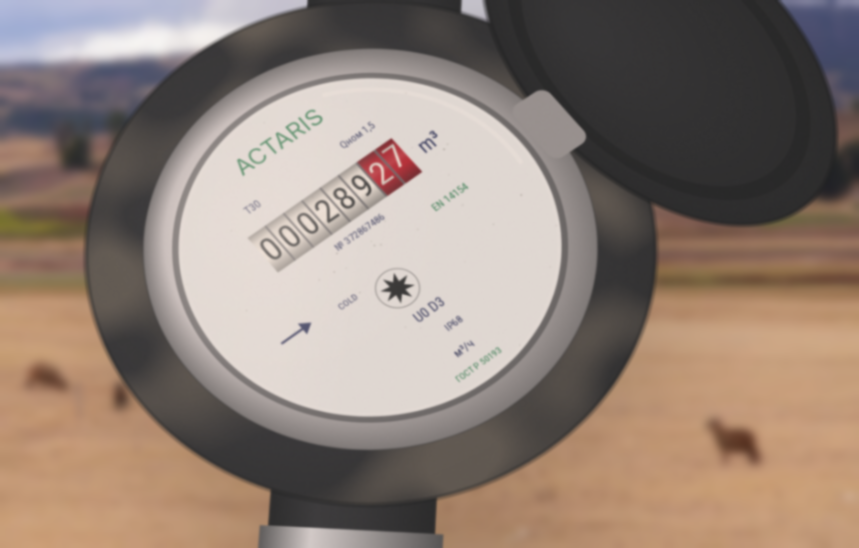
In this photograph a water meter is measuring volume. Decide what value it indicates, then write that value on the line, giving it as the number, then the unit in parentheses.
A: 289.27 (m³)
